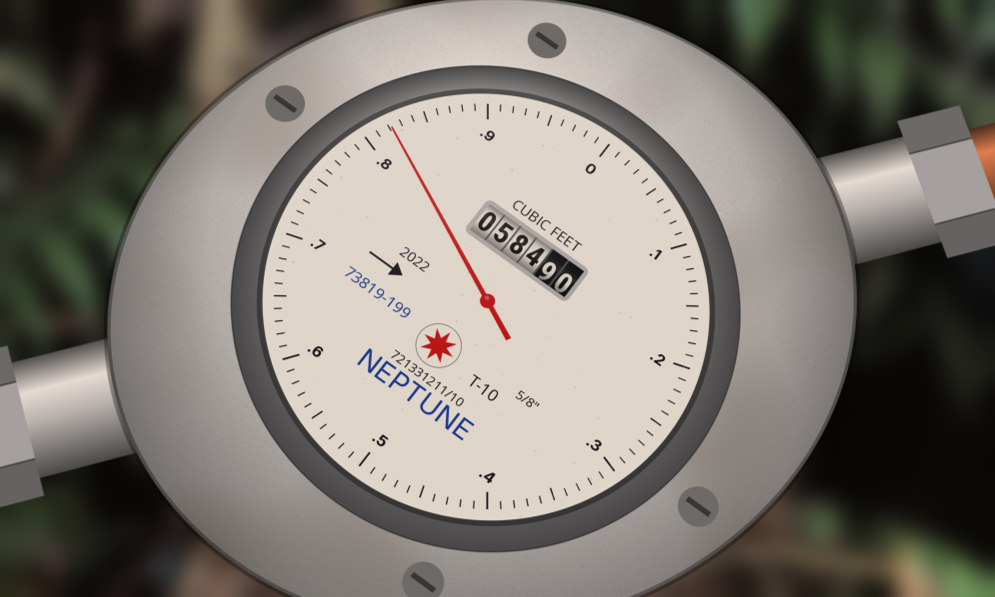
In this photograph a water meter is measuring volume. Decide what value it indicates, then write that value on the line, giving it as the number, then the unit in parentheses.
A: 58489.82 (ft³)
